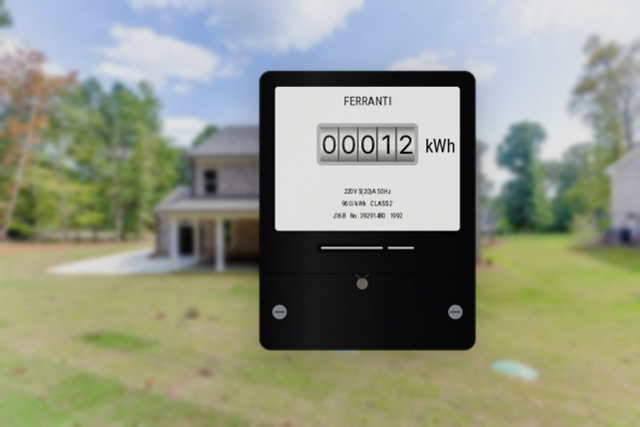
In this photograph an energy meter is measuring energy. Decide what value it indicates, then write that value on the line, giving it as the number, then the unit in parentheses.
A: 12 (kWh)
